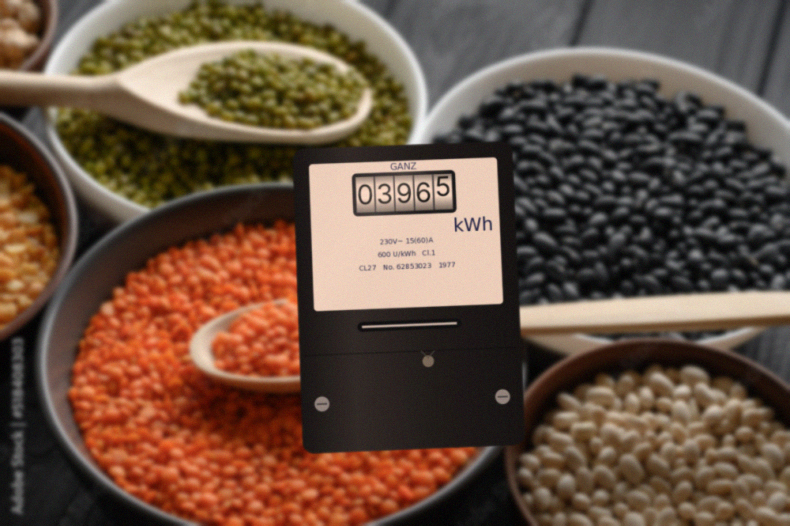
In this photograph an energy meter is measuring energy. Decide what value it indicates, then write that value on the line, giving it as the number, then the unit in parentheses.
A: 3965 (kWh)
